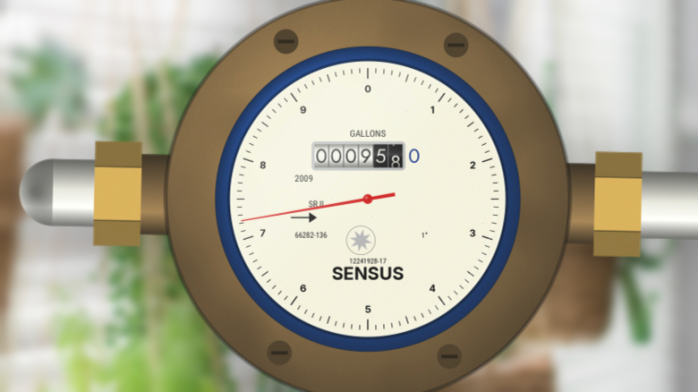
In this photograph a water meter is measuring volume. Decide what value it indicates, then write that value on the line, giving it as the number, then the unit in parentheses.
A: 9577.2 (gal)
